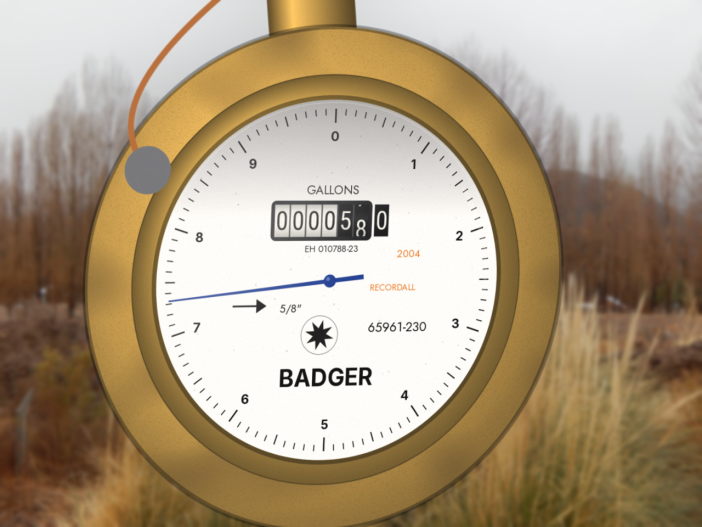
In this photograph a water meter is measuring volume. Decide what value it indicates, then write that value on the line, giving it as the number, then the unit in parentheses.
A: 577.3 (gal)
